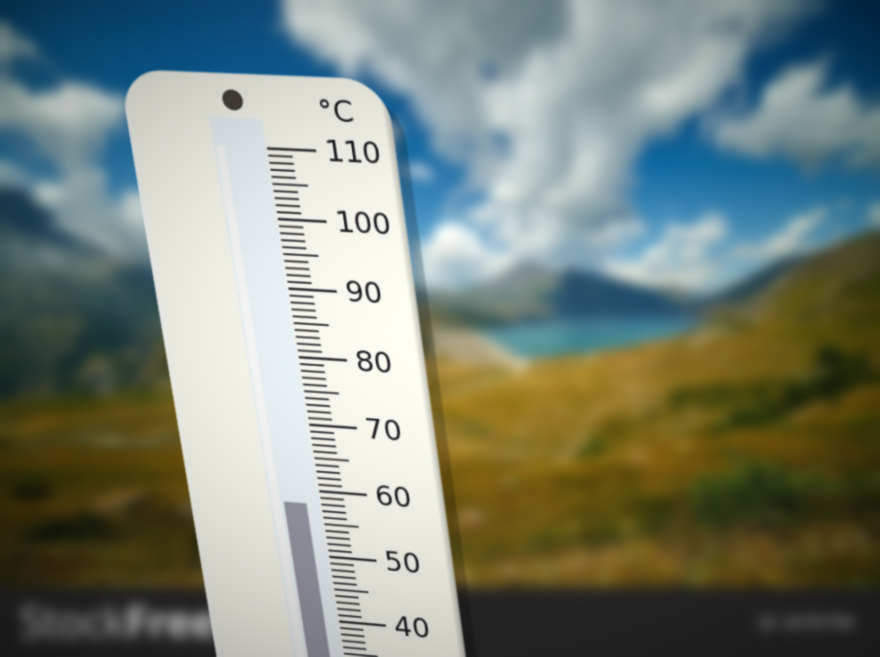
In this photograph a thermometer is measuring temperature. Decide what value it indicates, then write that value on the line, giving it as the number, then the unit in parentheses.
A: 58 (°C)
